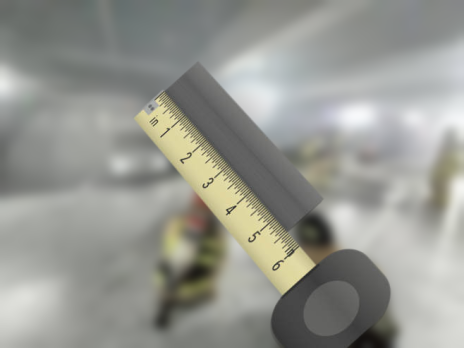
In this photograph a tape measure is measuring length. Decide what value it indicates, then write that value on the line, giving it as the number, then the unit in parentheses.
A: 5.5 (in)
